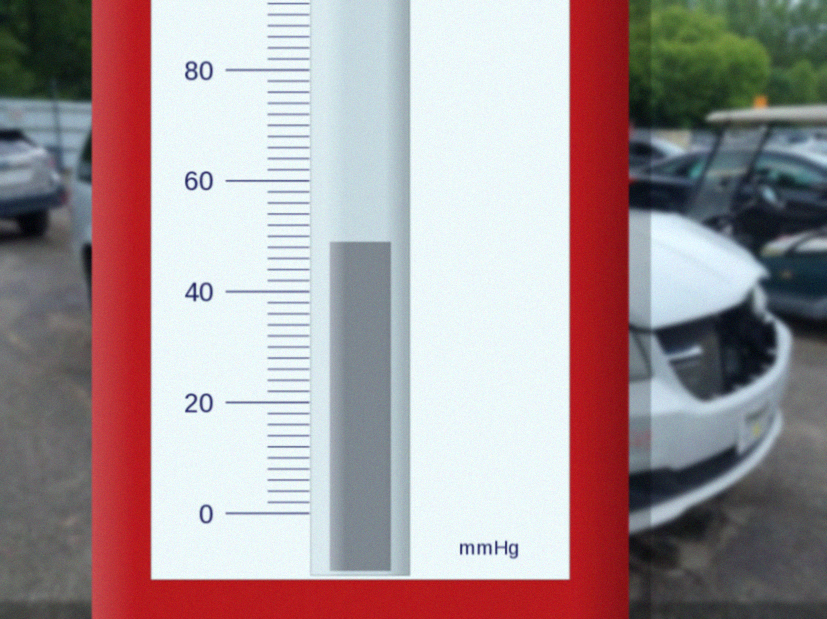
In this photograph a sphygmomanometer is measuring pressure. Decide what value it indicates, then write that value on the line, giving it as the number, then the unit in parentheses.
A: 49 (mmHg)
